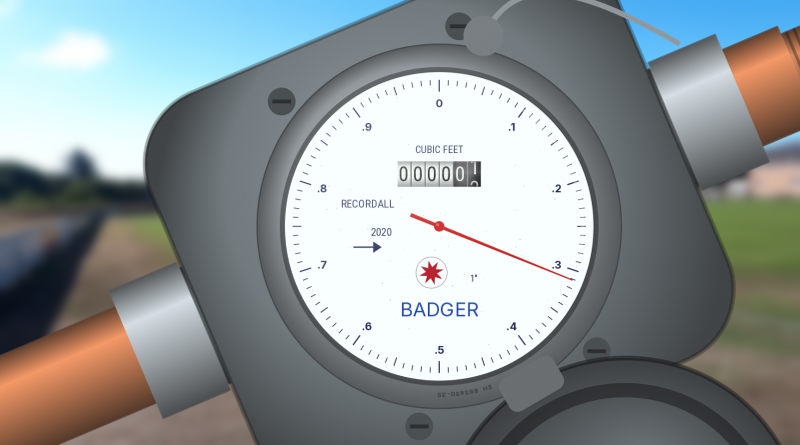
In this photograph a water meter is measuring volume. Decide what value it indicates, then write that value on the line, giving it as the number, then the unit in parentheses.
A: 1.31 (ft³)
